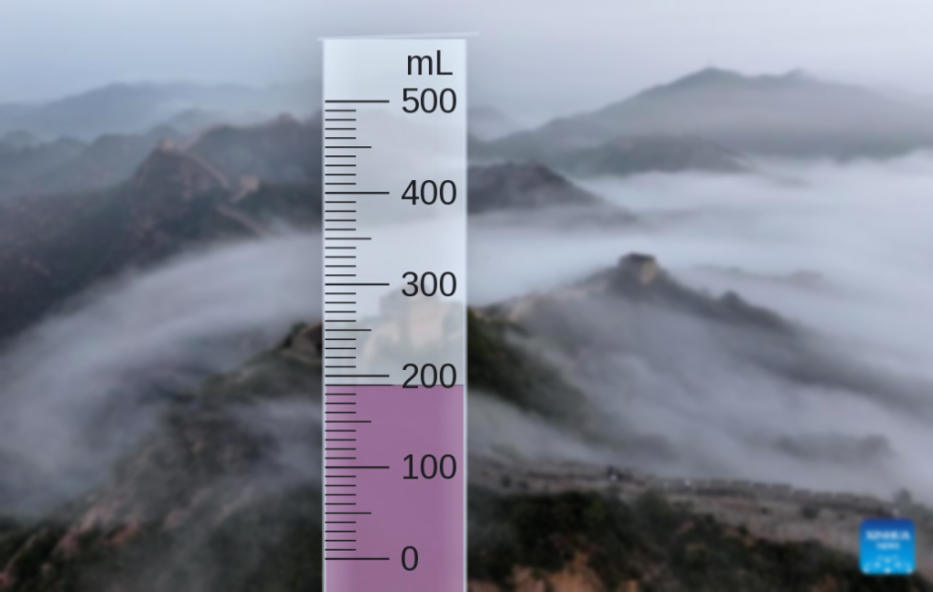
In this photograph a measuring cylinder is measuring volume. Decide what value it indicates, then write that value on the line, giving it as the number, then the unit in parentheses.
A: 190 (mL)
